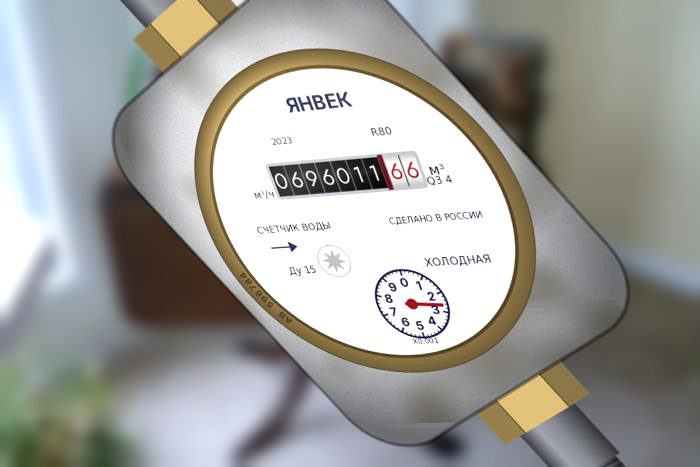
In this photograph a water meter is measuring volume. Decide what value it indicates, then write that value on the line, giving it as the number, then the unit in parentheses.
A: 696011.662 (m³)
